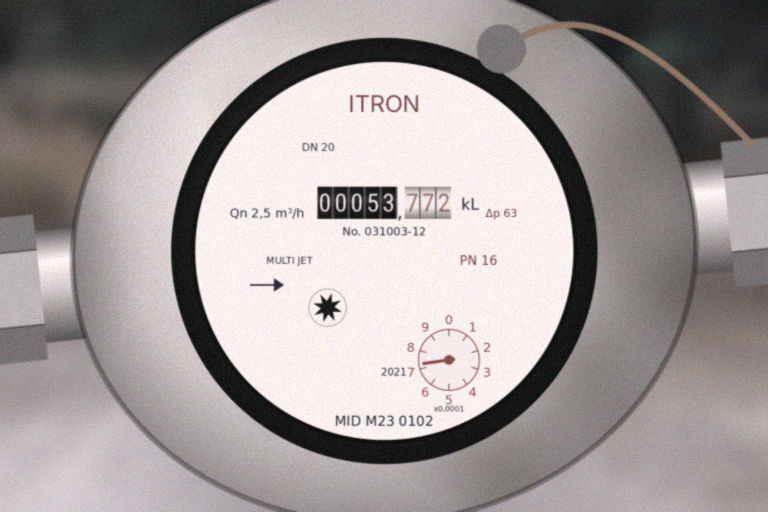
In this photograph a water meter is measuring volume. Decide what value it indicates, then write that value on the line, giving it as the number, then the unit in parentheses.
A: 53.7727 (kL)
